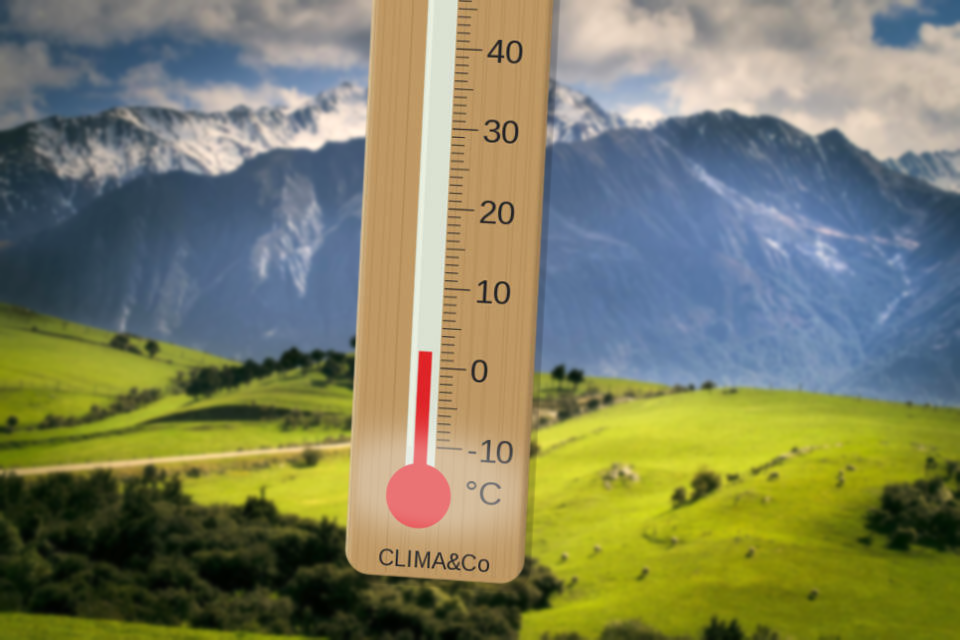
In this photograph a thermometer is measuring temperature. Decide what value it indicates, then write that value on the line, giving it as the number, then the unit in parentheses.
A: 2 (°C)
